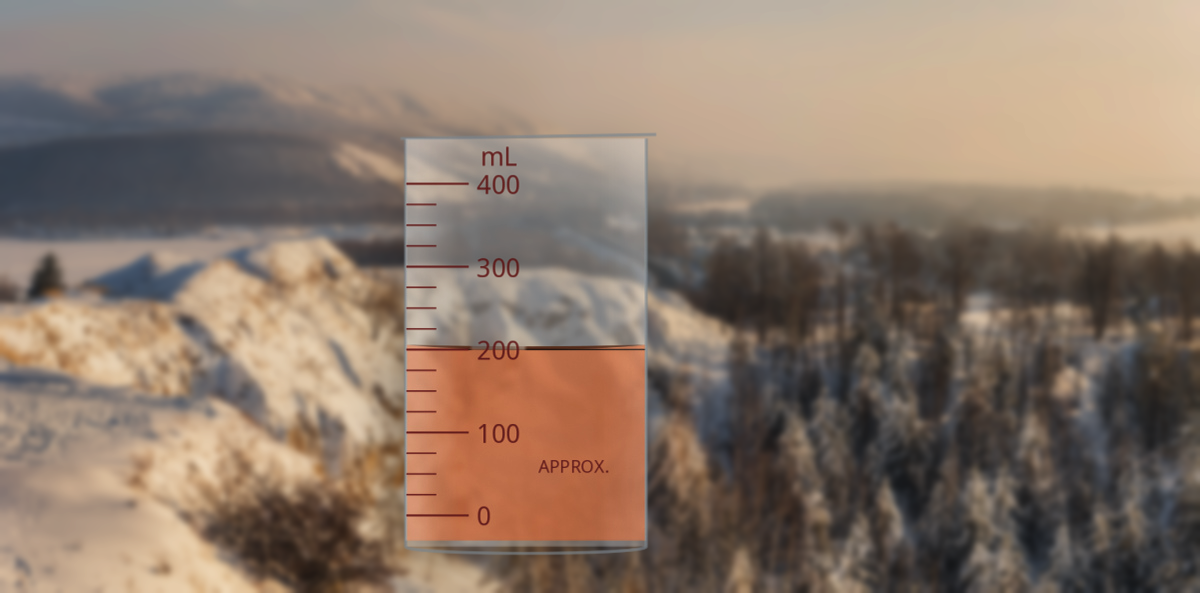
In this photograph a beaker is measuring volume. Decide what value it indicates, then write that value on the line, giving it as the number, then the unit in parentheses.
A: 200 (mL)
